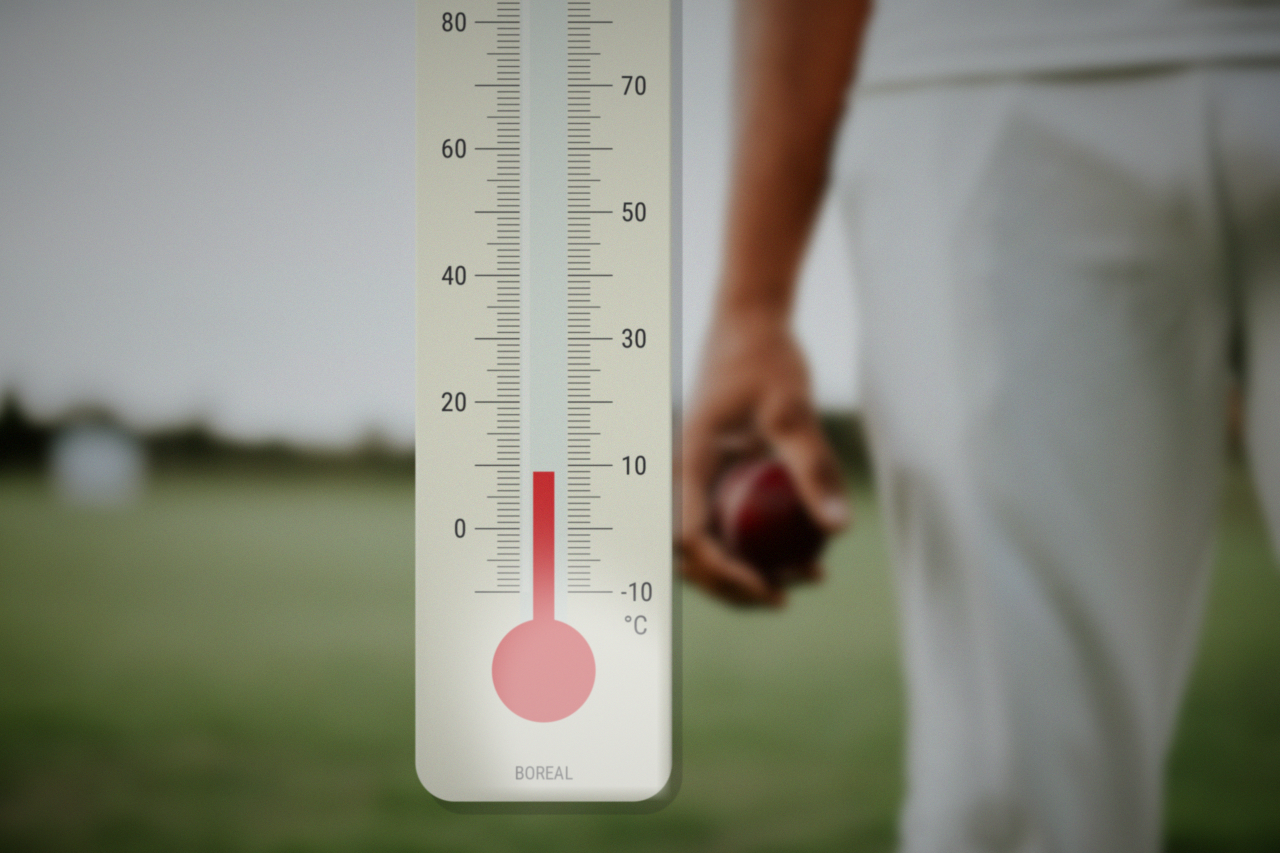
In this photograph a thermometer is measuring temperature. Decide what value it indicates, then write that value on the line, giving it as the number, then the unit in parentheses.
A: 9 (°C)
